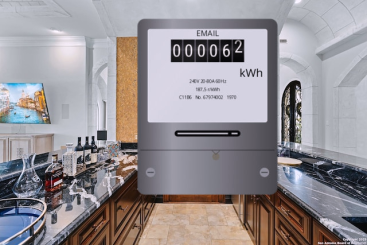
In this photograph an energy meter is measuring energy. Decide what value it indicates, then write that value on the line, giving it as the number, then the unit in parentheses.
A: 62 (kWh)
